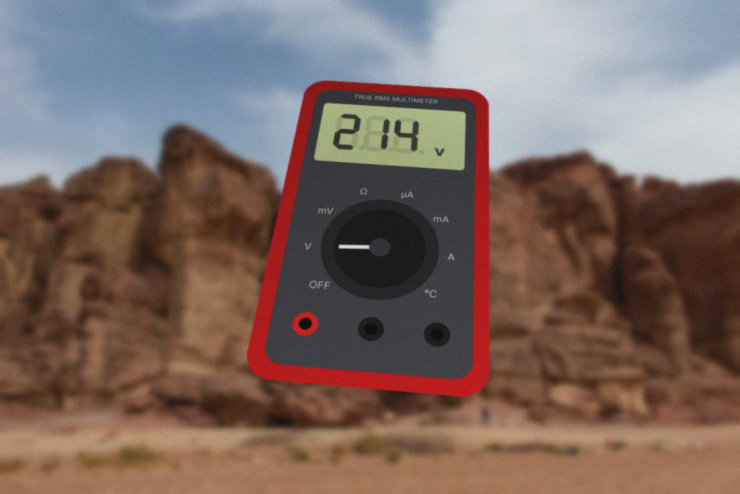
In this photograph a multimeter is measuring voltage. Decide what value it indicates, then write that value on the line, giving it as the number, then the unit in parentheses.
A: 214 (V)
